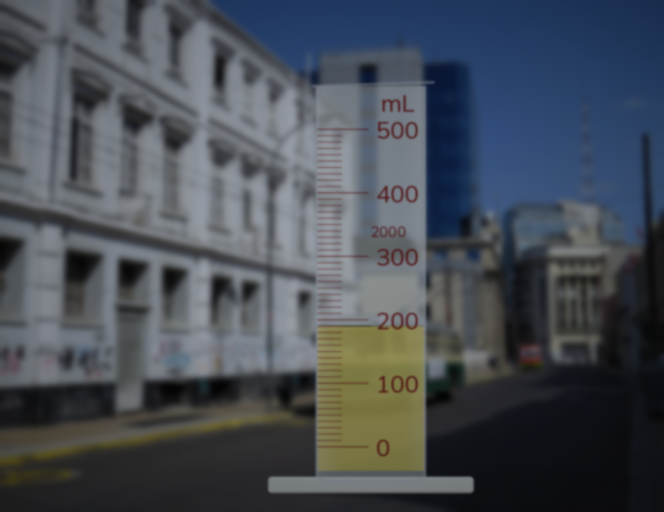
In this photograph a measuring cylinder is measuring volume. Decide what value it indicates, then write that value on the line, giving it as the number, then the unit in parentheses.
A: 190 (mL)
